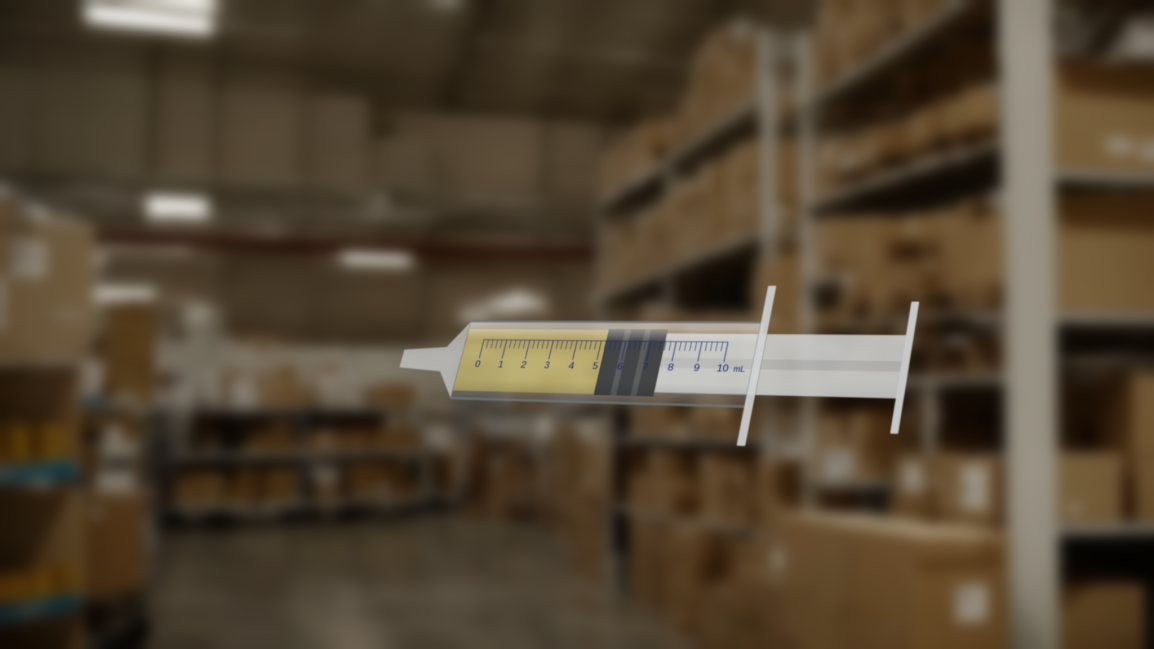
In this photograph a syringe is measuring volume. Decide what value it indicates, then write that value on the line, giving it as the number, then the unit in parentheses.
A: 5.2 (mL)
